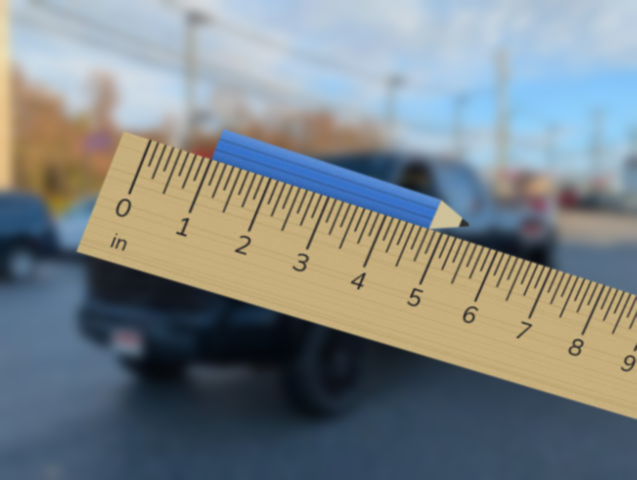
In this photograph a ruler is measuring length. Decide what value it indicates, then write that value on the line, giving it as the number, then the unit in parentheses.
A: 4.375 (in)
